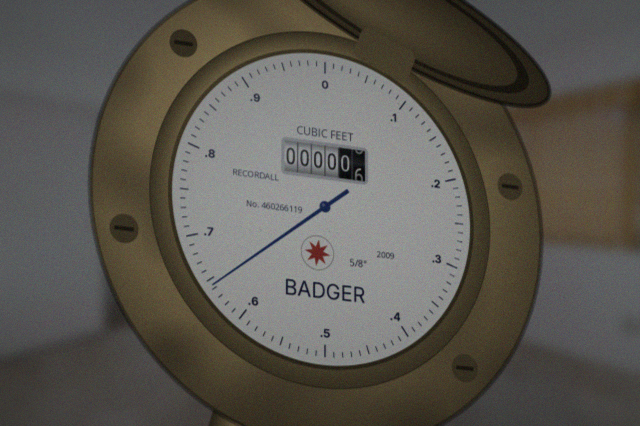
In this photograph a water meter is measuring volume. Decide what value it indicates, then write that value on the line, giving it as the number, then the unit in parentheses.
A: 5.64 (ft³)
